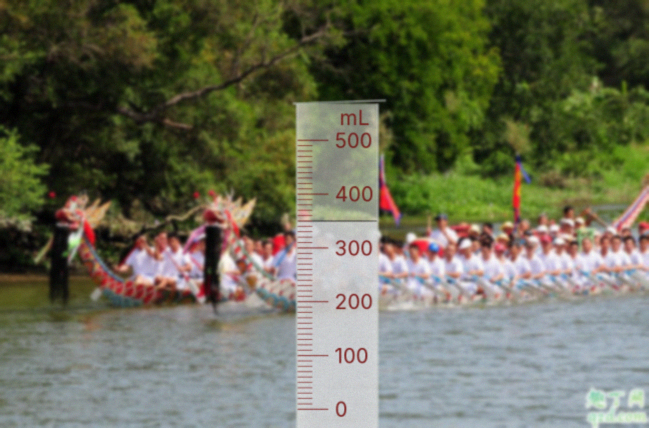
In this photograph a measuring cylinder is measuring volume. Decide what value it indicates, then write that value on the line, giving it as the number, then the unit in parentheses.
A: 350 (mL)
